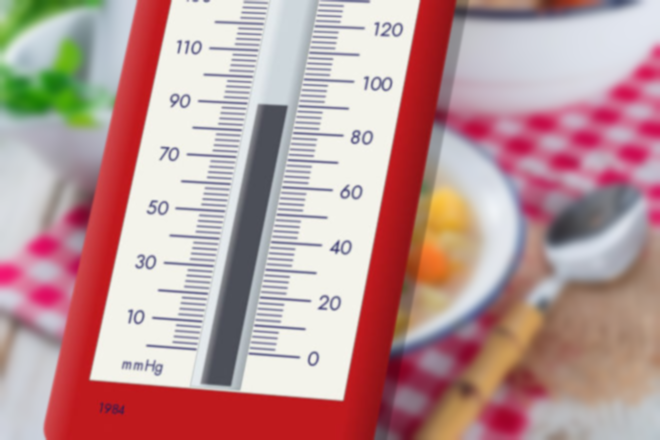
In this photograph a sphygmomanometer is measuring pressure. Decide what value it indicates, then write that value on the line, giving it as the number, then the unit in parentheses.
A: 90 (mmHg)
